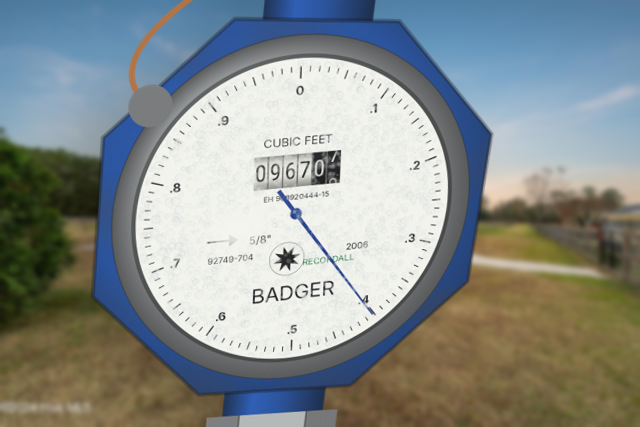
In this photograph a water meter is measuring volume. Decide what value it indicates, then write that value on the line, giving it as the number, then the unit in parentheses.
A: 96707.40 (ft³)
